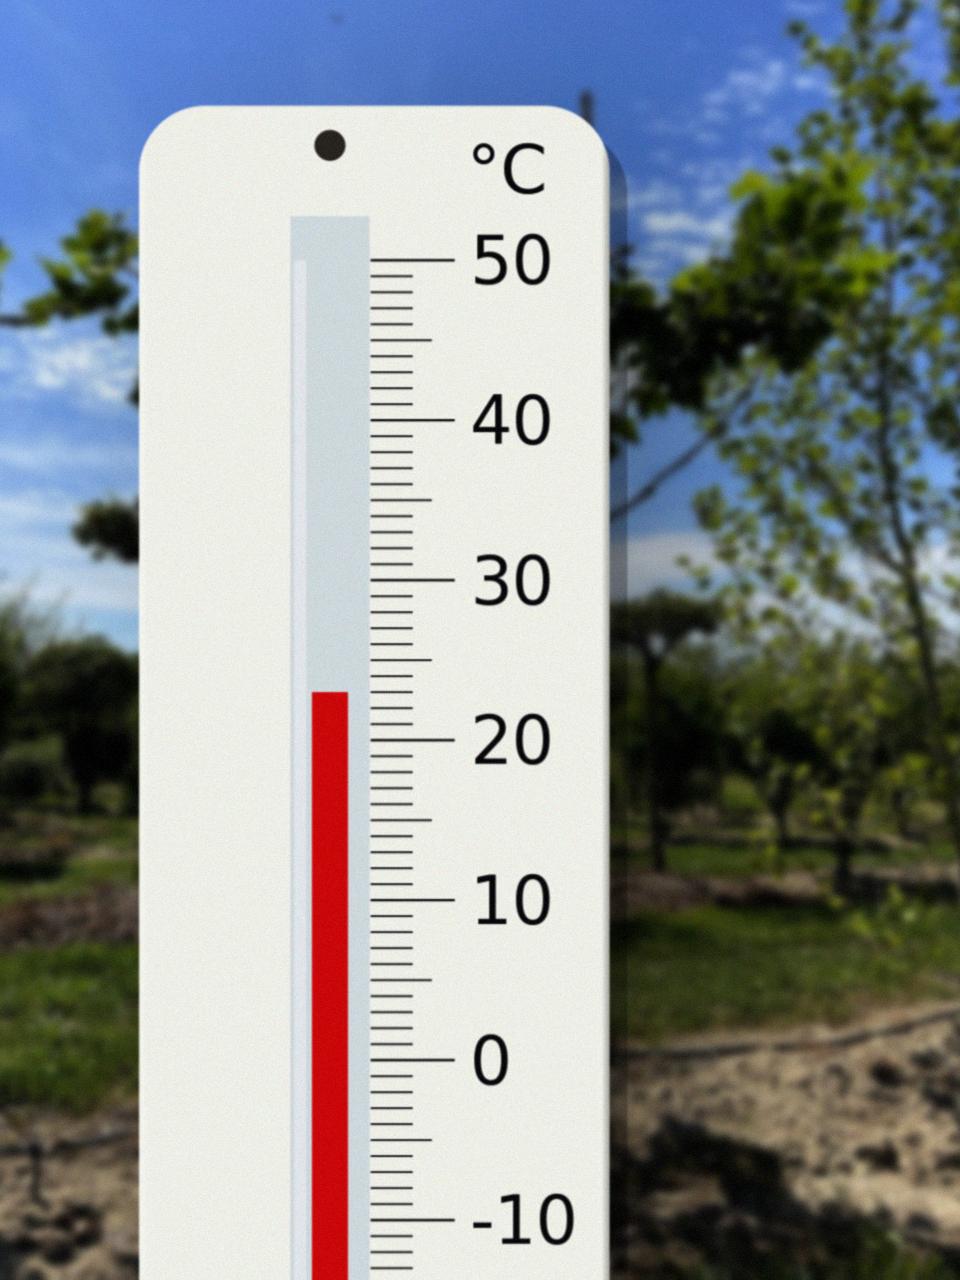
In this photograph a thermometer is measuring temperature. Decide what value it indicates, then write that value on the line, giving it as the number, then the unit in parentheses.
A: 23 (°C)
